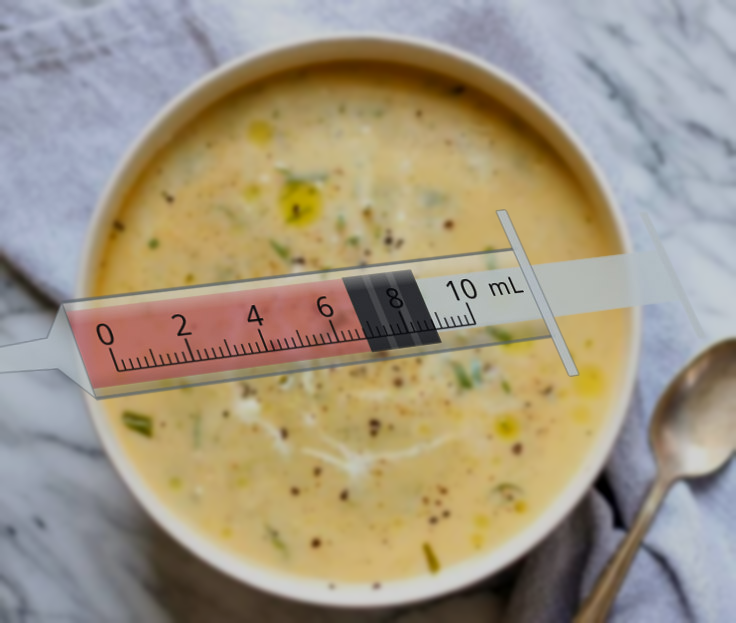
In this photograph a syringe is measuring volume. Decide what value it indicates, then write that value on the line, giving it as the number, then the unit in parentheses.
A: 6.8 (mL)
